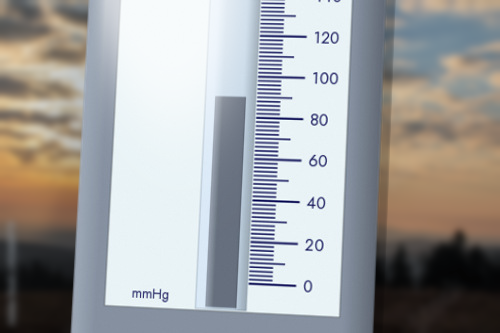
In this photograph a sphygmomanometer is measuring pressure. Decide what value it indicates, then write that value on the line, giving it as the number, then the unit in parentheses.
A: 90 (mmHg)
